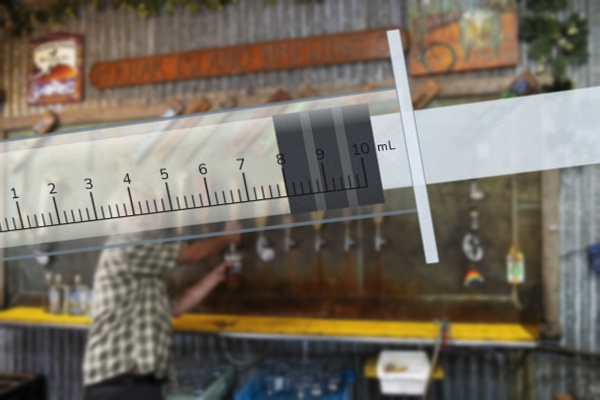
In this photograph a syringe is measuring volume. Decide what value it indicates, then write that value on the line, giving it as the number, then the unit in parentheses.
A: 8 (mL)
